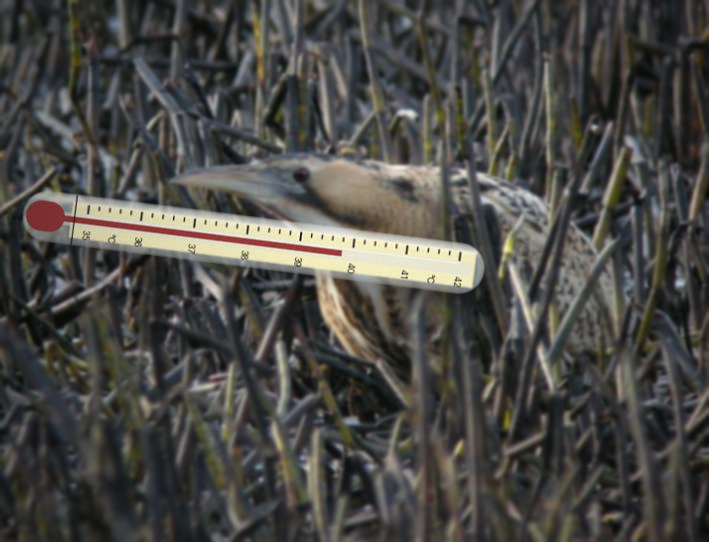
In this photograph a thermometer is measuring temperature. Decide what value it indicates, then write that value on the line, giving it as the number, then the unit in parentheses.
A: 39.8 (°C)
